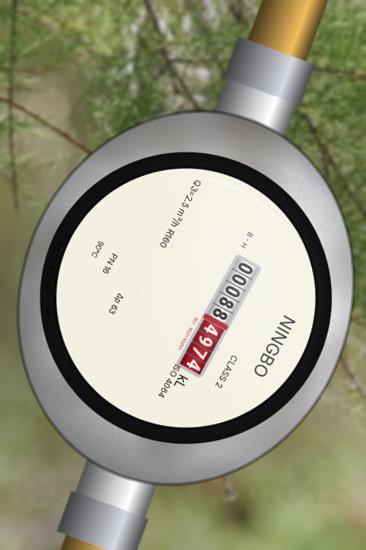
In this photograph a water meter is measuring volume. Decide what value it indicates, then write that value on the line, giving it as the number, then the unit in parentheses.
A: 88.4974 (kL)
